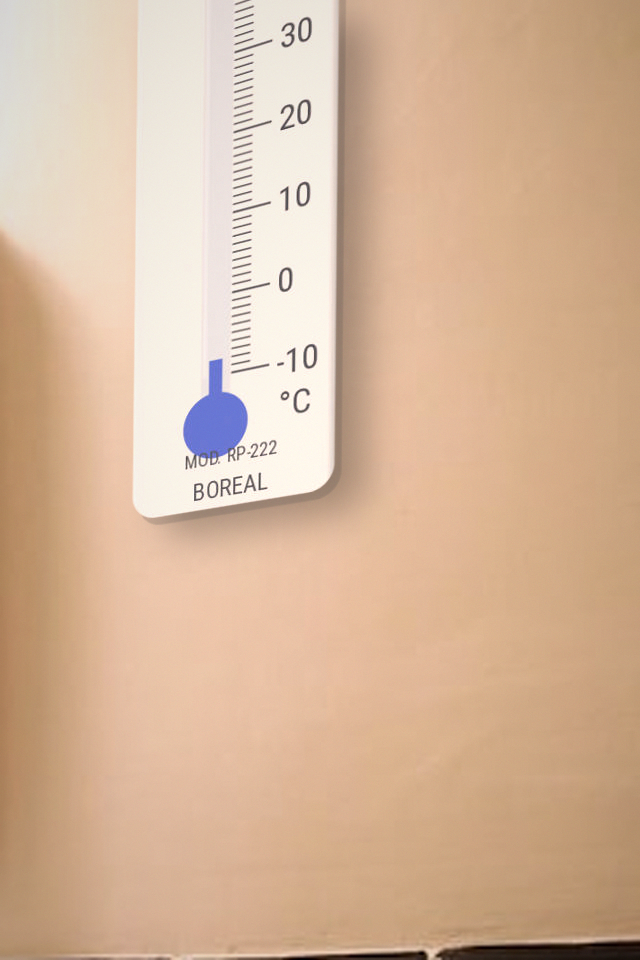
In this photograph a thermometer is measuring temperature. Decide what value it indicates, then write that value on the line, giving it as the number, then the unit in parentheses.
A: -8 (°C)
